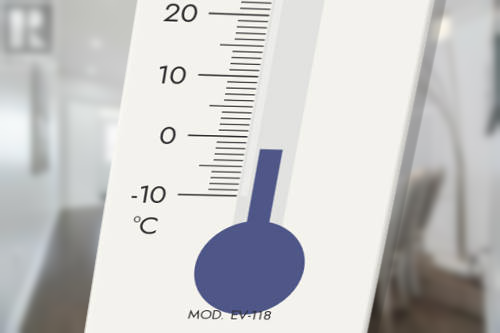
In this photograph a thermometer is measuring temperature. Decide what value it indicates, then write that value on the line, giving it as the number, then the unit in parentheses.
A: -2 (°C)
